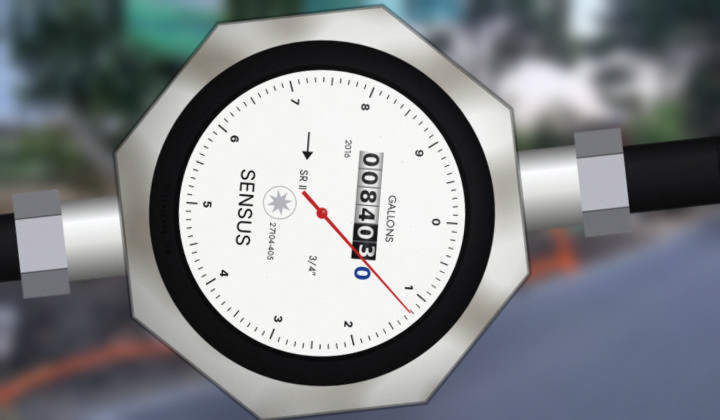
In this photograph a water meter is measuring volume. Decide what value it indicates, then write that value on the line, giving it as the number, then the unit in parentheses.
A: 84031.2 (gal)
